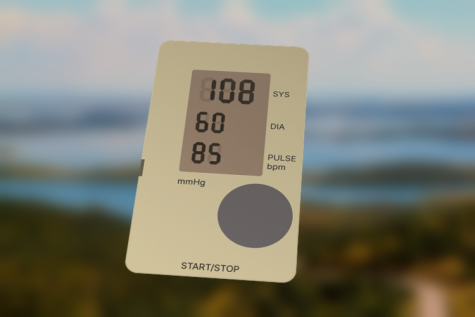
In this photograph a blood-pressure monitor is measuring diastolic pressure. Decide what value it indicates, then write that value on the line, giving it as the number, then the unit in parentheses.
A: 60 (mmHg)
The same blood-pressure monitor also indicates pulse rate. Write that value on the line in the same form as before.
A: 85 (bpm)
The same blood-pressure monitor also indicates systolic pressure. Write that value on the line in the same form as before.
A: 108 (mmHg)
